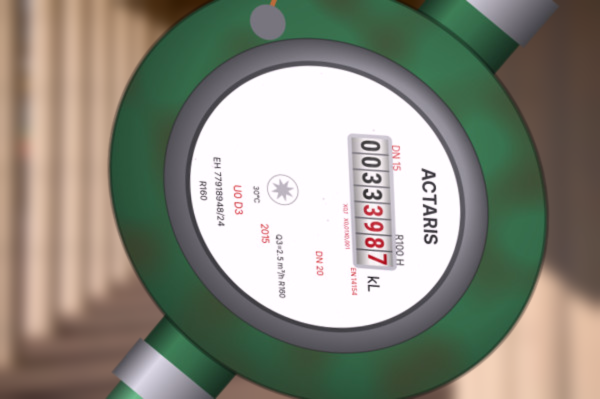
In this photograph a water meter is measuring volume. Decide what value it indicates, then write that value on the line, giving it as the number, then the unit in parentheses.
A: 33.3987 (kL)
